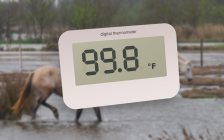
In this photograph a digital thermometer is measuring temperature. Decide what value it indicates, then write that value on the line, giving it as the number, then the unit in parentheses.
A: 99.8 (°F)
